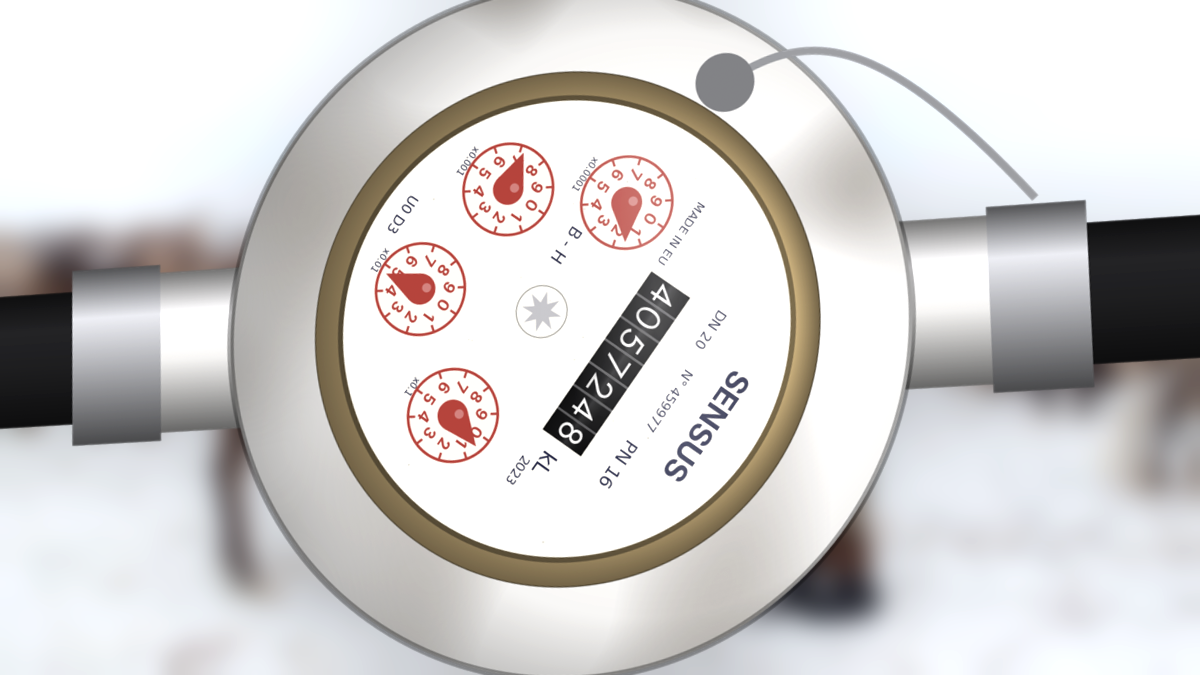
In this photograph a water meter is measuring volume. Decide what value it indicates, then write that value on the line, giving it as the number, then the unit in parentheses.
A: 4057248.0471 (kL)
